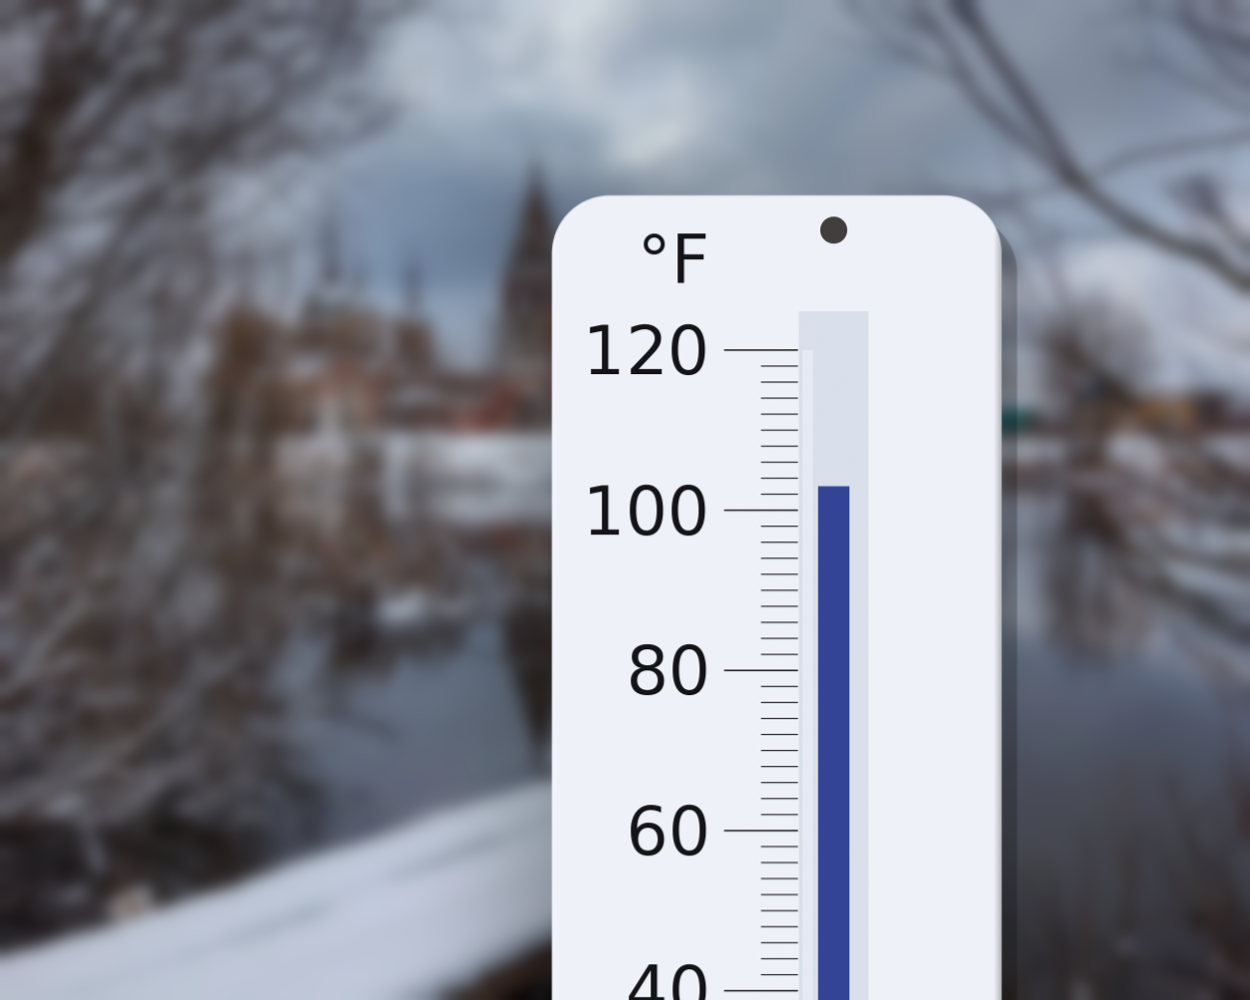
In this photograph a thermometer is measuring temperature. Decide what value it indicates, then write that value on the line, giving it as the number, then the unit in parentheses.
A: 103 (°F)
